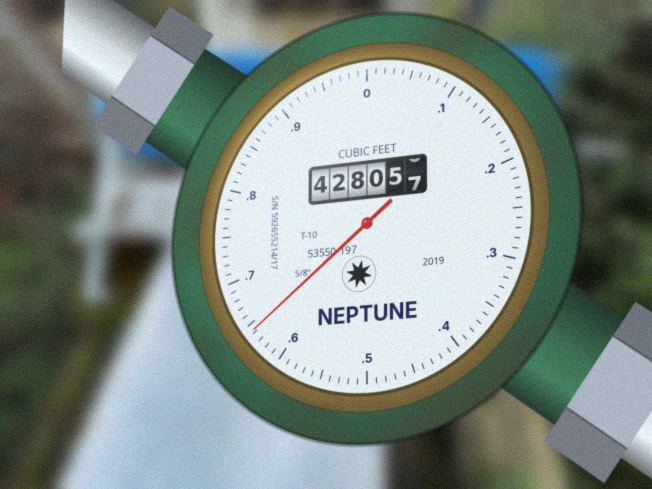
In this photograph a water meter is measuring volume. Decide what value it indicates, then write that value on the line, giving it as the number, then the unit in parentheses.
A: 428056.64 (ft³)
